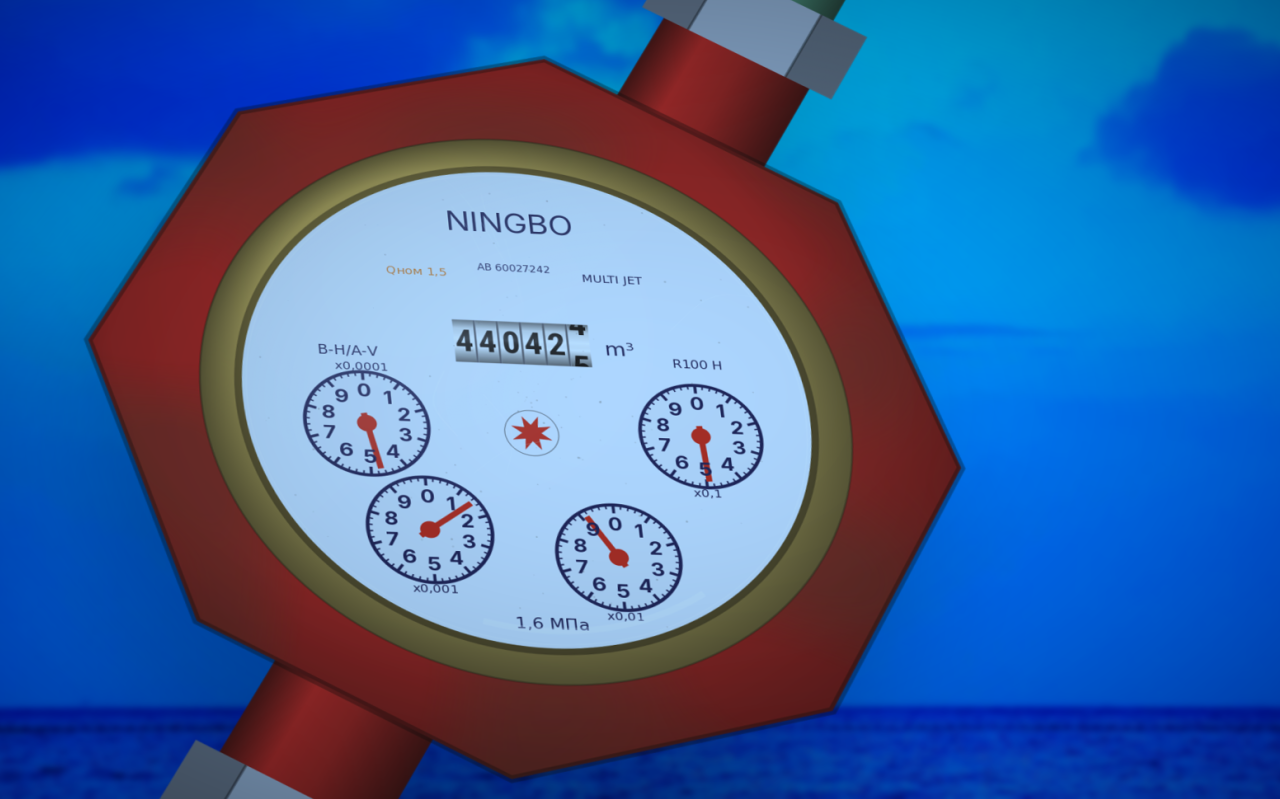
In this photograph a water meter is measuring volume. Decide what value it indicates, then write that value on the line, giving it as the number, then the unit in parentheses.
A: 440424.4914 (m³)
